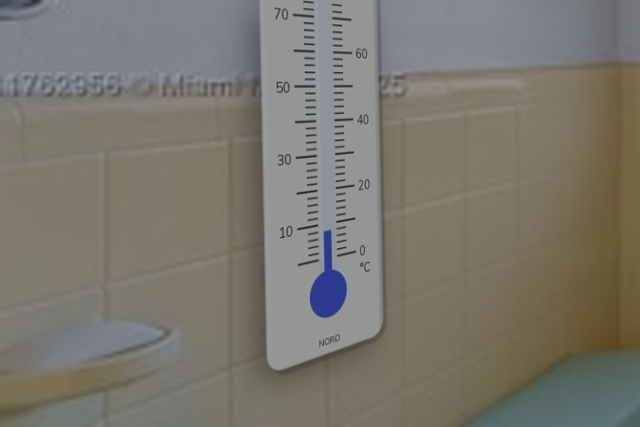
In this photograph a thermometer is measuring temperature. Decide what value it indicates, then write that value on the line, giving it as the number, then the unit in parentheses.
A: 8 (°C)
